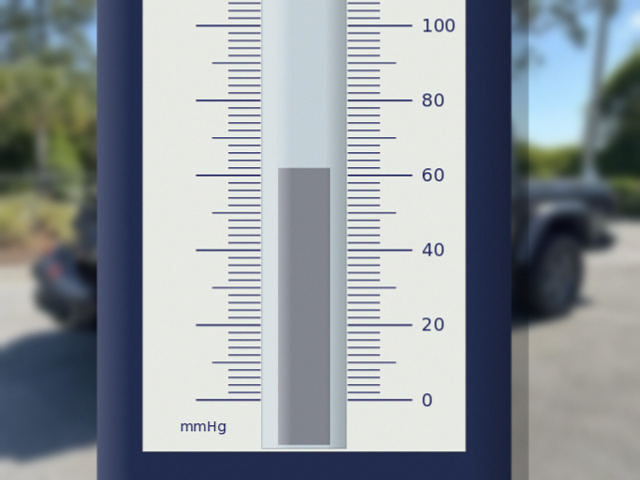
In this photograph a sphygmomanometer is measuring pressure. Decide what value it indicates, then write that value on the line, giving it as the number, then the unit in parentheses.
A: 62 (mmHg)
